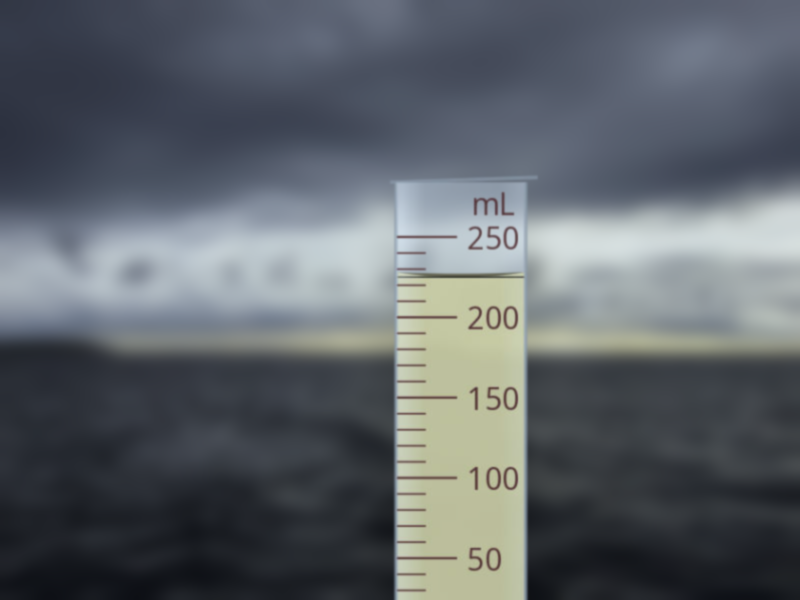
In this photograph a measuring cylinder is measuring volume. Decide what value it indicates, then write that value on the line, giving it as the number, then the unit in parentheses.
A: 225 (mL)
